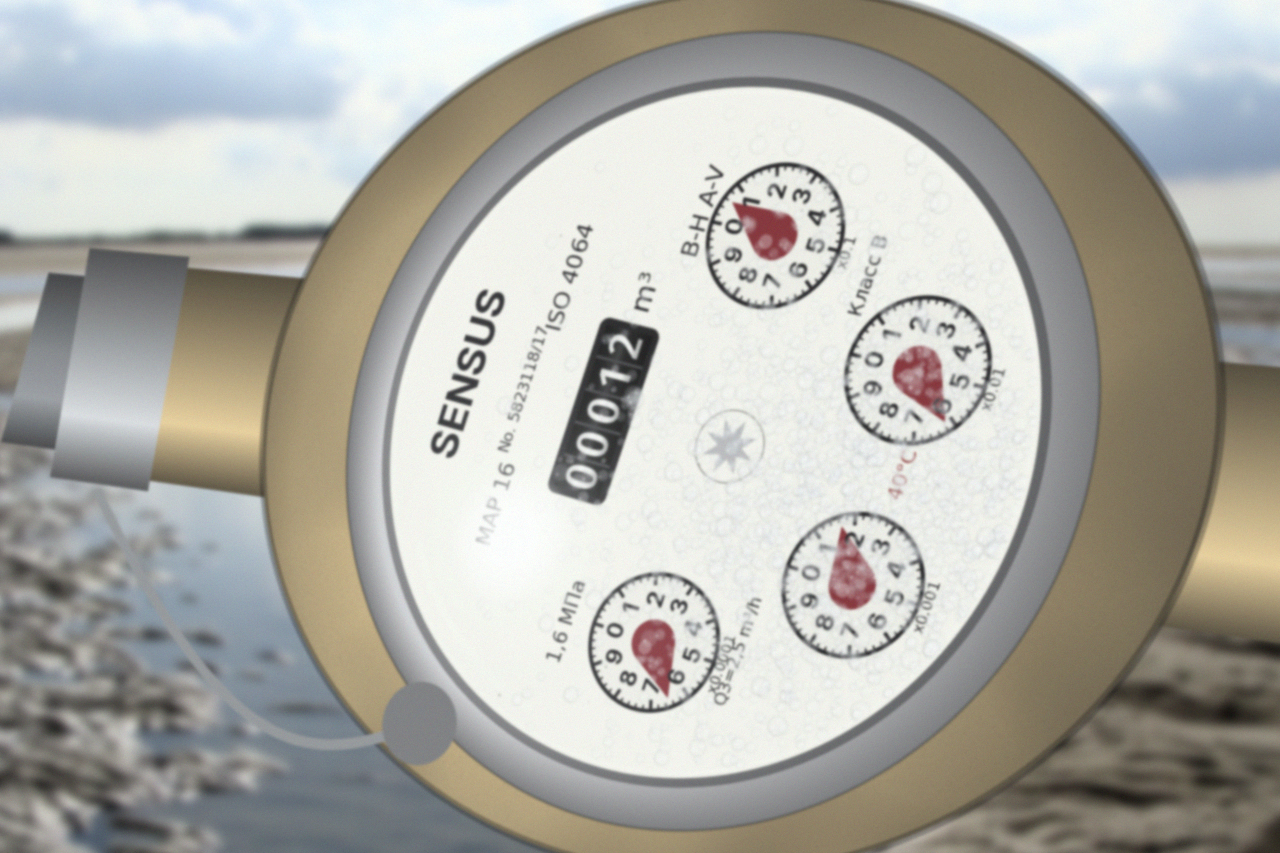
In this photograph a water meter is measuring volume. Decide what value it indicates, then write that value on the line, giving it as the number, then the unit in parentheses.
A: 12.0616 (m³)
